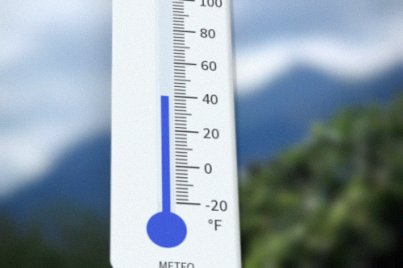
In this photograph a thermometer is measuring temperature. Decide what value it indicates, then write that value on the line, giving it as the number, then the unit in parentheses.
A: 40 (°F)
